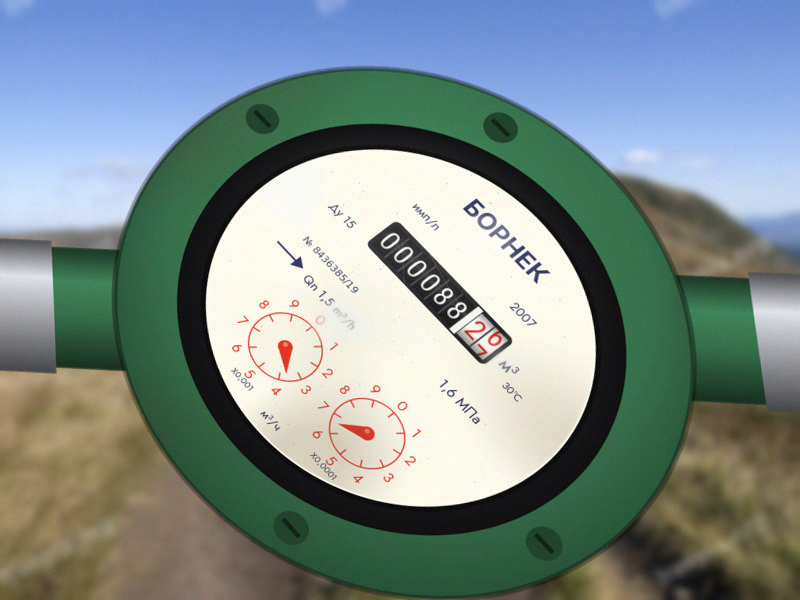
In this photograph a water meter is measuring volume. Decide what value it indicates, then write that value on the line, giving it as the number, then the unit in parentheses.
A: 88.2636 (m³)
